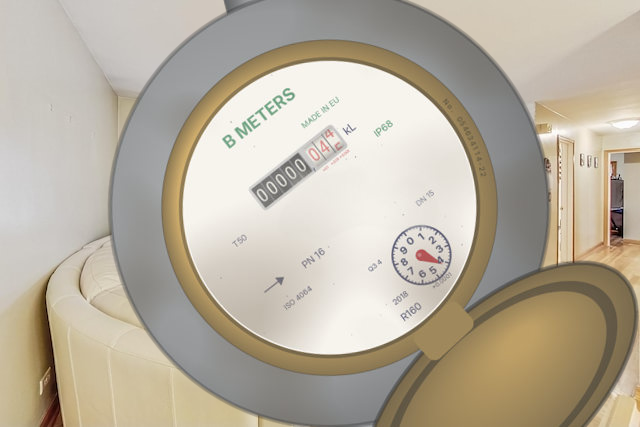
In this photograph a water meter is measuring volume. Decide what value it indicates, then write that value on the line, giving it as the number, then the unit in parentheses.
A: 0.0444 (kL)
